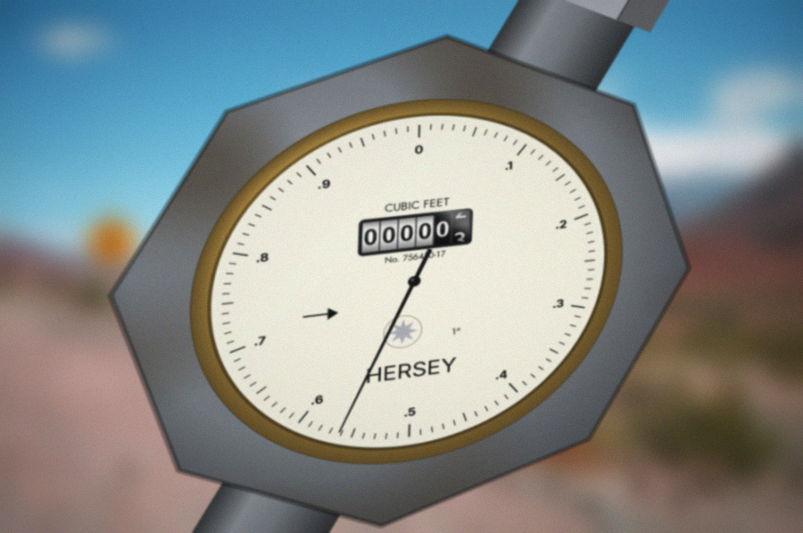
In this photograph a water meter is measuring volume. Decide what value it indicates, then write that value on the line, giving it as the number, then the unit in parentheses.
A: 2.56 (ft³)
